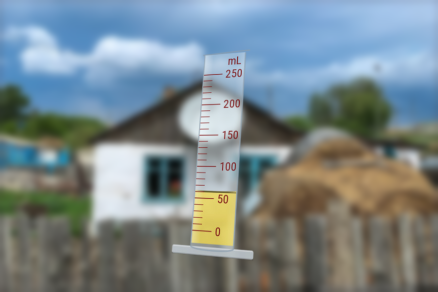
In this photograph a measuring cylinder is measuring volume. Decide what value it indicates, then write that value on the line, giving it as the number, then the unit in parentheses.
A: 60 (mL)
